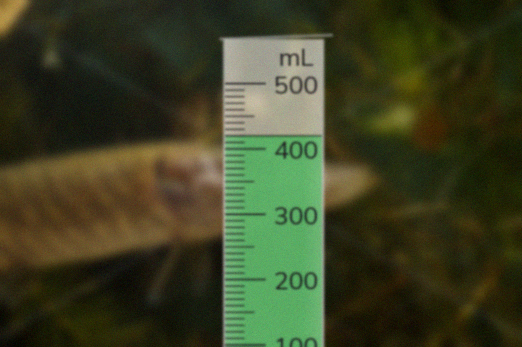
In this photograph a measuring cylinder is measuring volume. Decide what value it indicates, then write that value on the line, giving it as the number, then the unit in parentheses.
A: 420 (mL)
